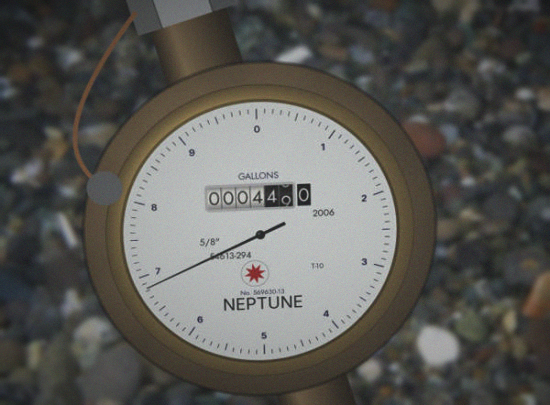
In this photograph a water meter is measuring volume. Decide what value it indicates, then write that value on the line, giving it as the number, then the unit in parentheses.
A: 4486.8 (gal)
